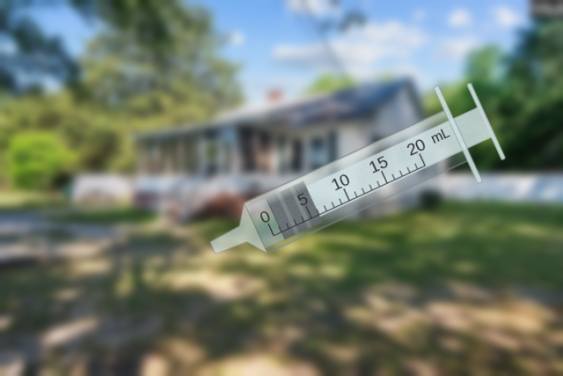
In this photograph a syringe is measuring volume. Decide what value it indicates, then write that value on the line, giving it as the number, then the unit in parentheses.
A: 1 (mL)
